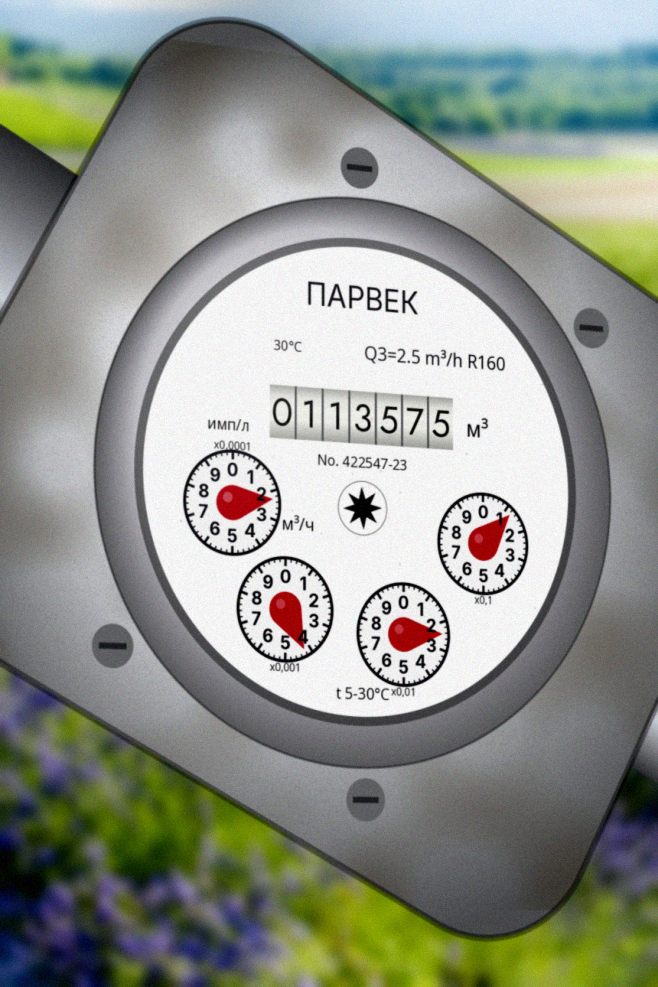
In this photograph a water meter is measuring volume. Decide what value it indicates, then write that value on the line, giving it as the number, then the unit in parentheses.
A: 113575.1242 (m³)
